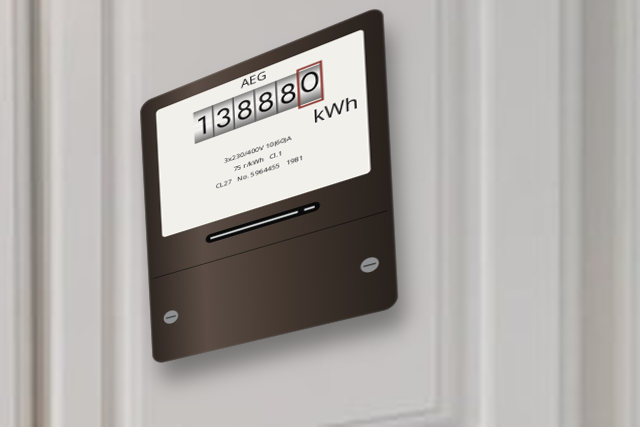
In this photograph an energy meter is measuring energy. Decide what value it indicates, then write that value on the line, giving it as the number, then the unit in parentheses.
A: 13888.0 (kWh)
